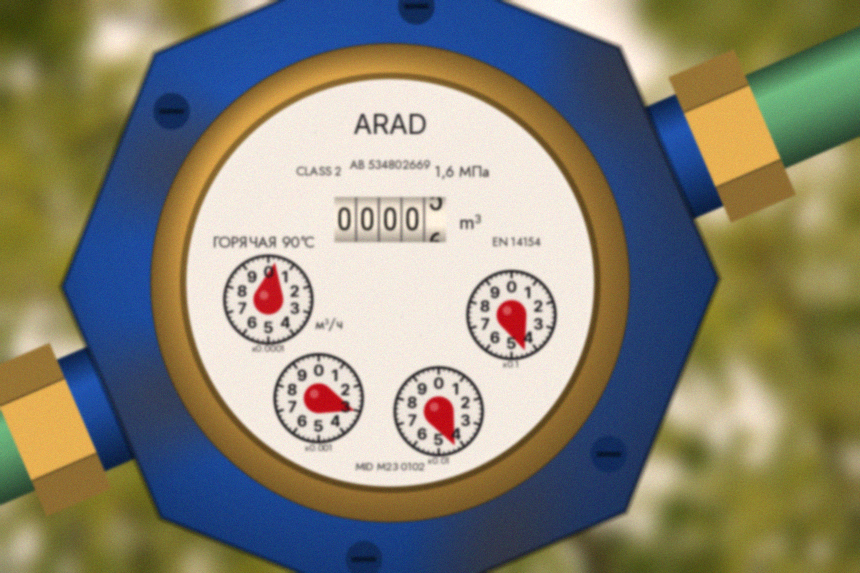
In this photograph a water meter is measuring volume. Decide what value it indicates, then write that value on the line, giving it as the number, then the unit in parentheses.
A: 5.4430 (m³)
